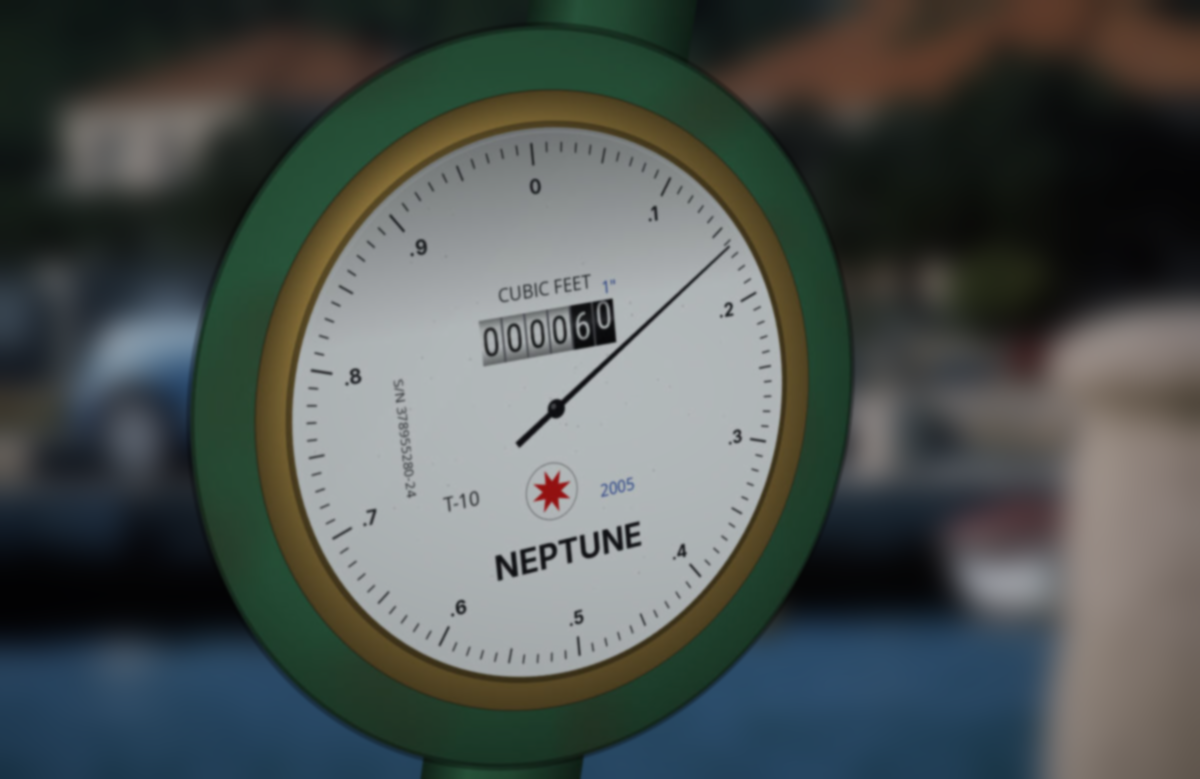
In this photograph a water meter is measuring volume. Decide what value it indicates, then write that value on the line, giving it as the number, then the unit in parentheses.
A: 60.16 (ft³)
